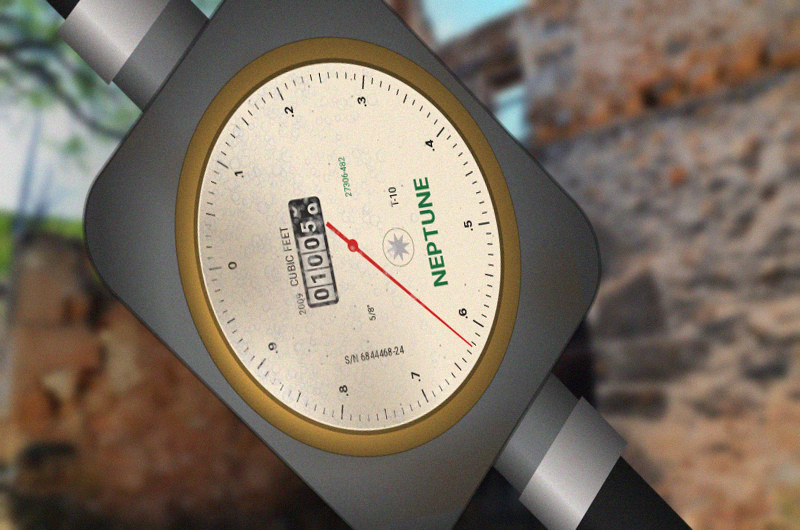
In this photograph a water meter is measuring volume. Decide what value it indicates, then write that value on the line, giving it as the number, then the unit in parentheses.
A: 10058.62 (ft³)
